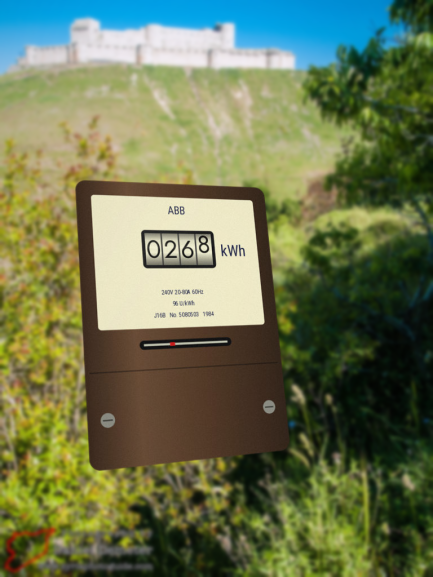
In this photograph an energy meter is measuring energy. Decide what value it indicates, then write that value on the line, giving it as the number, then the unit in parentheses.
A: 268 (kWh)
